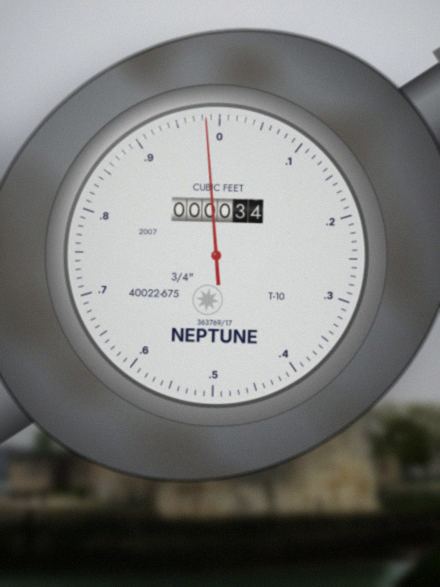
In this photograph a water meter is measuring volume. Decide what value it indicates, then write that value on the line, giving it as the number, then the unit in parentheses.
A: 33.98 (ft³)
